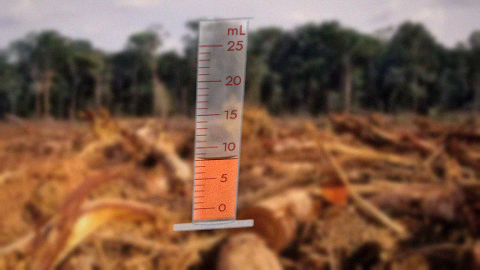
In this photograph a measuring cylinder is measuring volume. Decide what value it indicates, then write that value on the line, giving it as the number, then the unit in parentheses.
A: 8 (mL)
